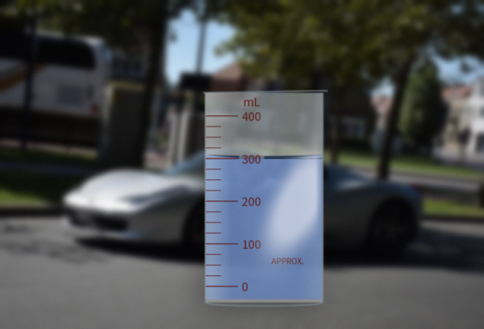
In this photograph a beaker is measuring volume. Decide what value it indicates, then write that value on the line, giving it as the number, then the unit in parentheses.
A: 300 (mL)
